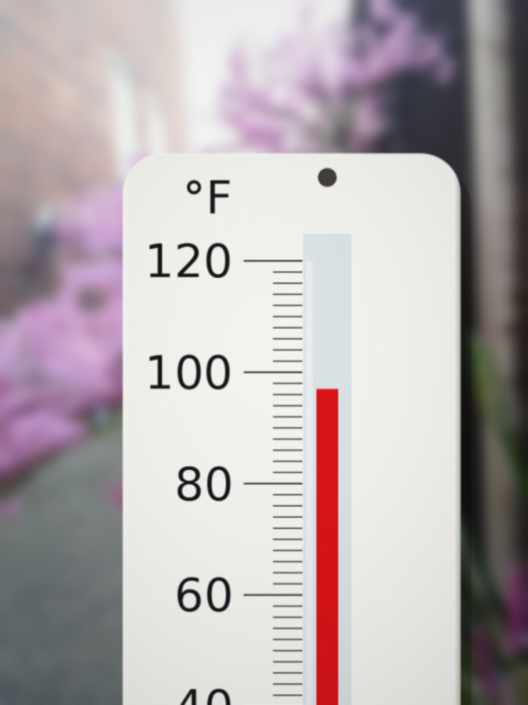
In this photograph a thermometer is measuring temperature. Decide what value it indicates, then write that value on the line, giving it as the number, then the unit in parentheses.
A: 97 (°F)
